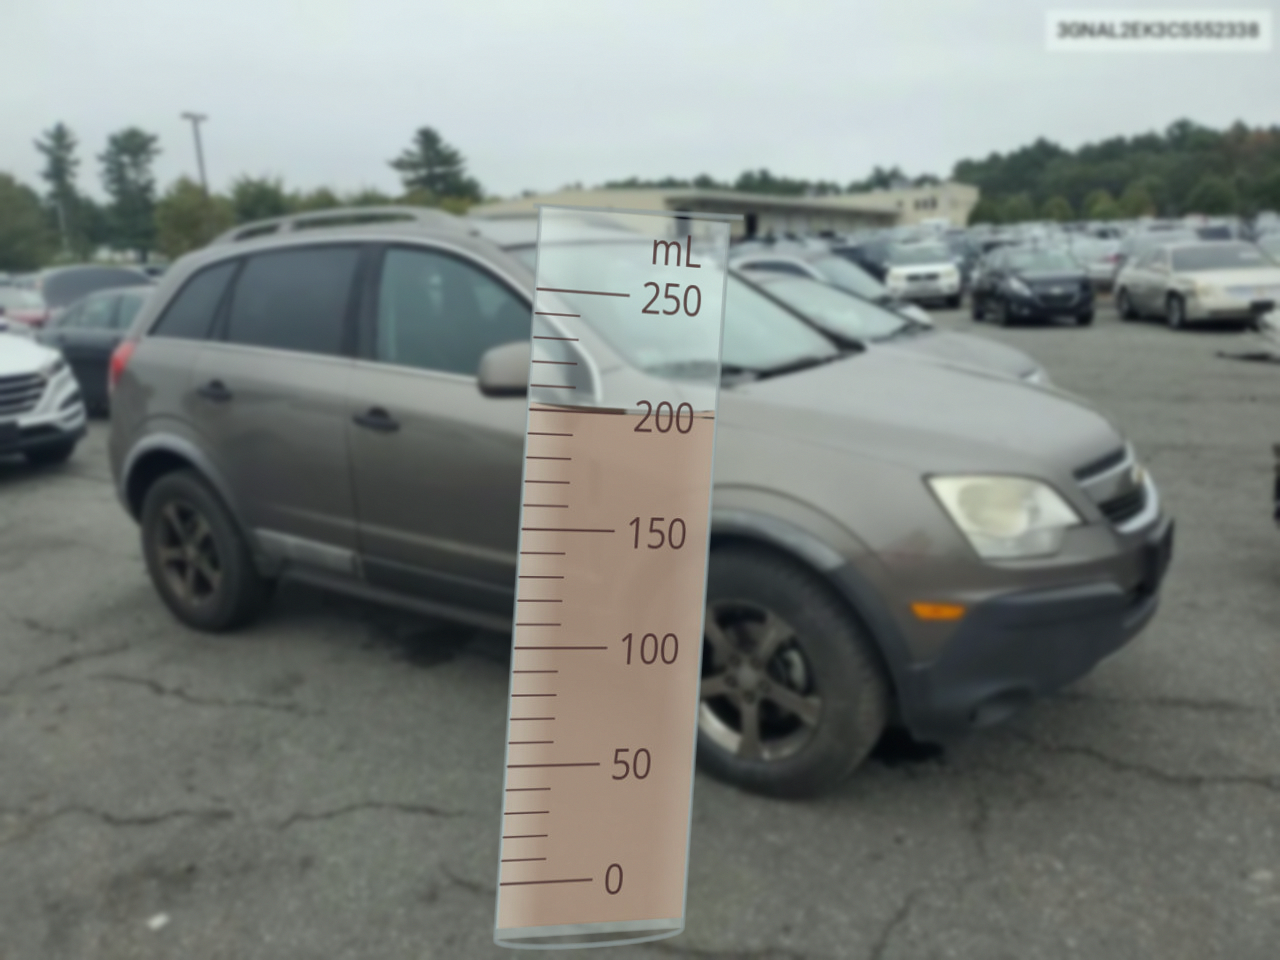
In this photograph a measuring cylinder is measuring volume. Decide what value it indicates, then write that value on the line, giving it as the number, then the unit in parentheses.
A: 200 (mL)
